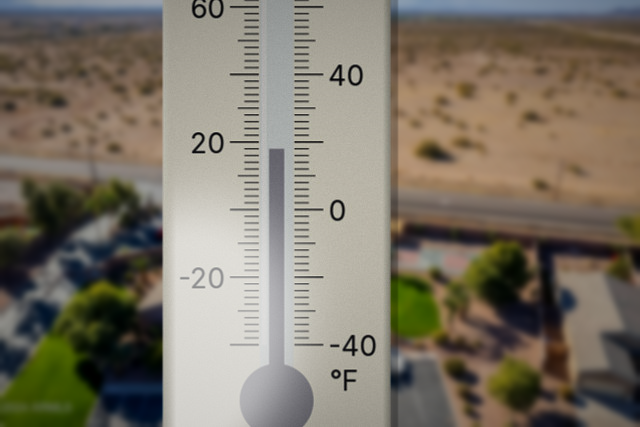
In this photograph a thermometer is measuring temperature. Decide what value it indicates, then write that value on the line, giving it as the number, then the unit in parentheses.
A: 18 (°F)
